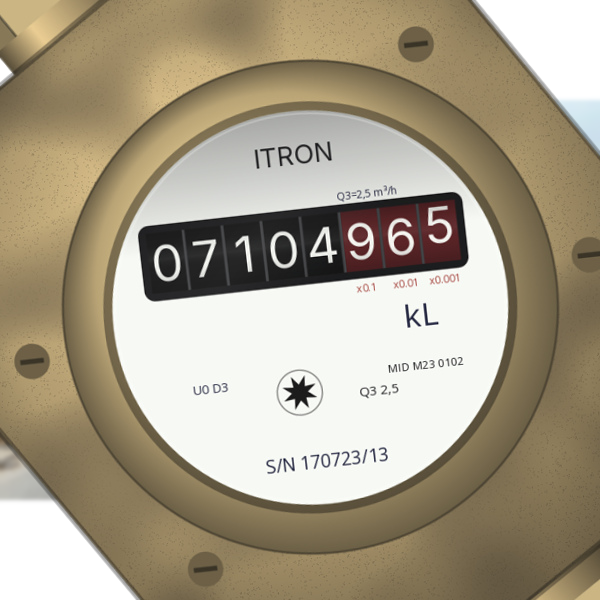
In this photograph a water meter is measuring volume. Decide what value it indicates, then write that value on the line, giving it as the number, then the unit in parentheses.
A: 7104.965 (kL)
